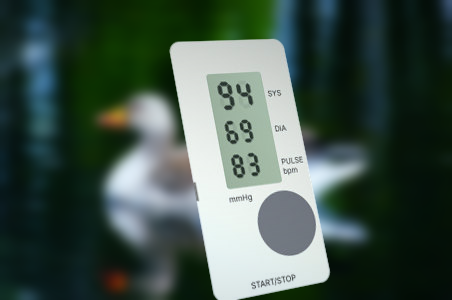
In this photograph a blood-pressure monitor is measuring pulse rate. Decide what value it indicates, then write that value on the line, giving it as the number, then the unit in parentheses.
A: 83 (bpm)
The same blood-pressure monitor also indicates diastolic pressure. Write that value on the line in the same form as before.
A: 69 (mmHg)
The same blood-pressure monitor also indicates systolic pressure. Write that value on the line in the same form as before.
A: 94 (mmHg)
